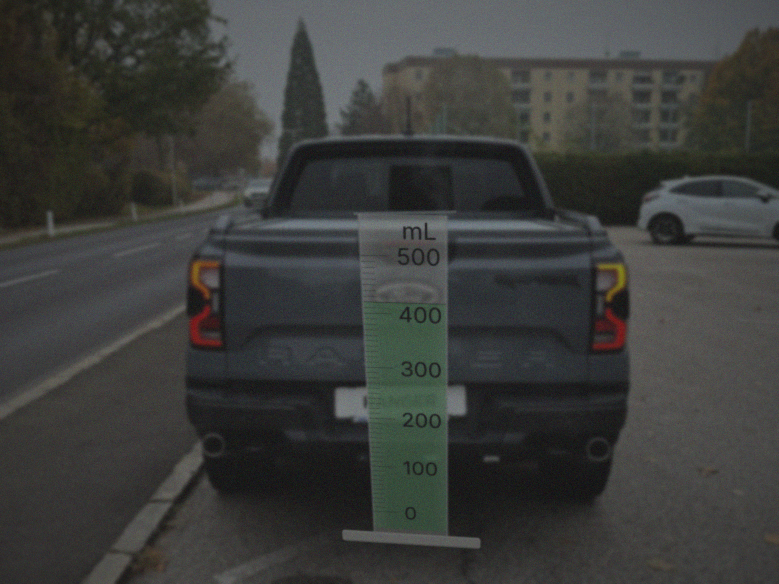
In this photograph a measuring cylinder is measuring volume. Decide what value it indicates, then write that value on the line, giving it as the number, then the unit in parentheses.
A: 420 (mL)
